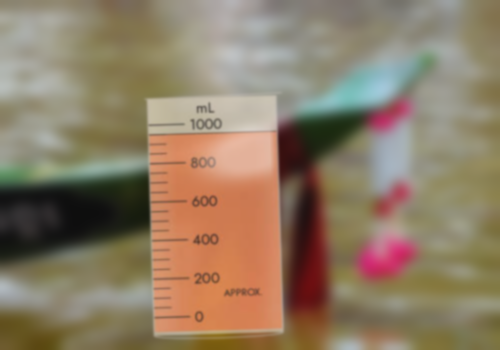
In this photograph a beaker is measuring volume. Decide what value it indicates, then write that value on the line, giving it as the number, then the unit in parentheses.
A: 950 (mL)
